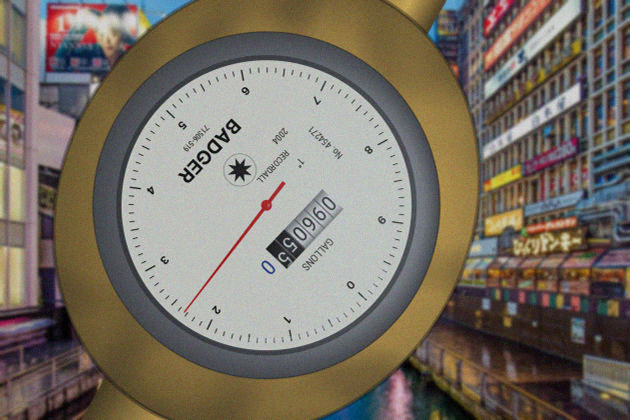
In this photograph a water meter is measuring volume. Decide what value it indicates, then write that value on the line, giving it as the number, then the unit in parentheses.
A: 960552.3 (gal)
